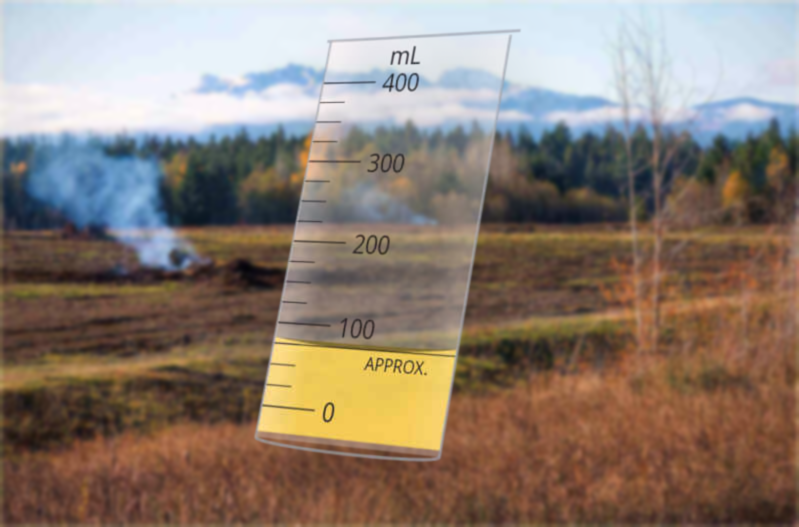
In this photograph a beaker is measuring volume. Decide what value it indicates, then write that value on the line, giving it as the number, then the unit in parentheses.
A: 75 (mL)
